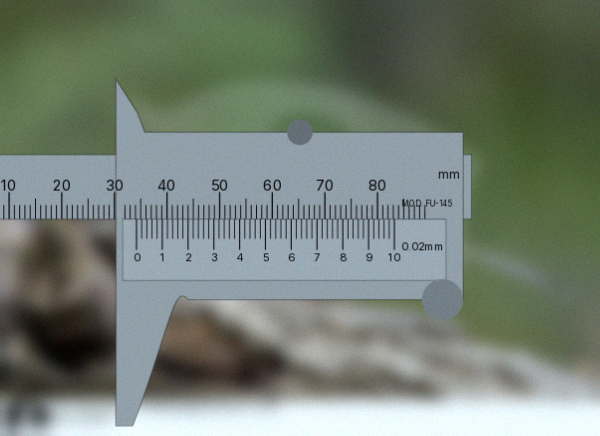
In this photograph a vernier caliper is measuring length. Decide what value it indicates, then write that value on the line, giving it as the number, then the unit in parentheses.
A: 34.2 (mm)
